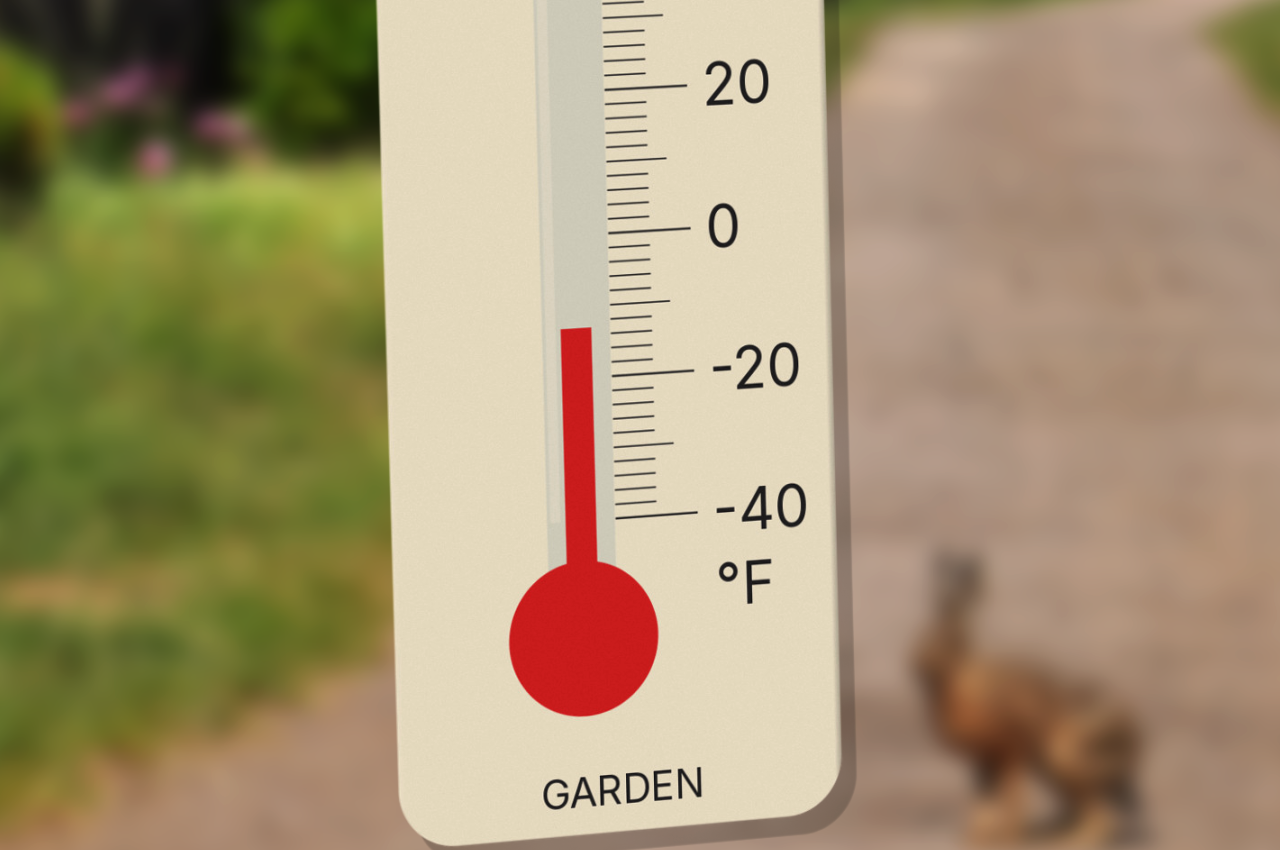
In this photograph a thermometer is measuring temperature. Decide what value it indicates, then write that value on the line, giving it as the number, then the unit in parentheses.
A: -13 (°F)
